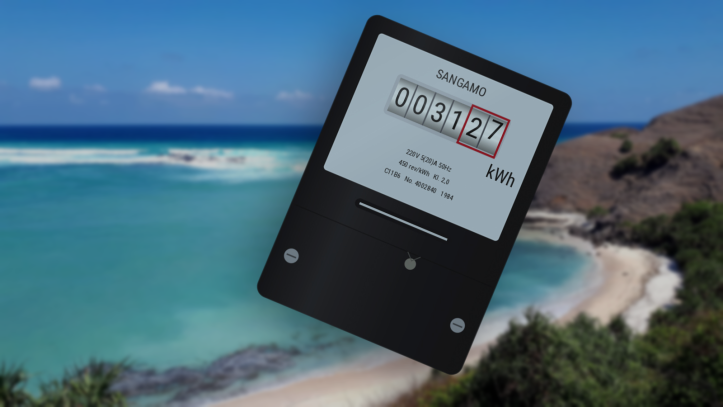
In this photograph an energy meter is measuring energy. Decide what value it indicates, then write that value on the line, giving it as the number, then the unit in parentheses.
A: 31.27 (kWh)
